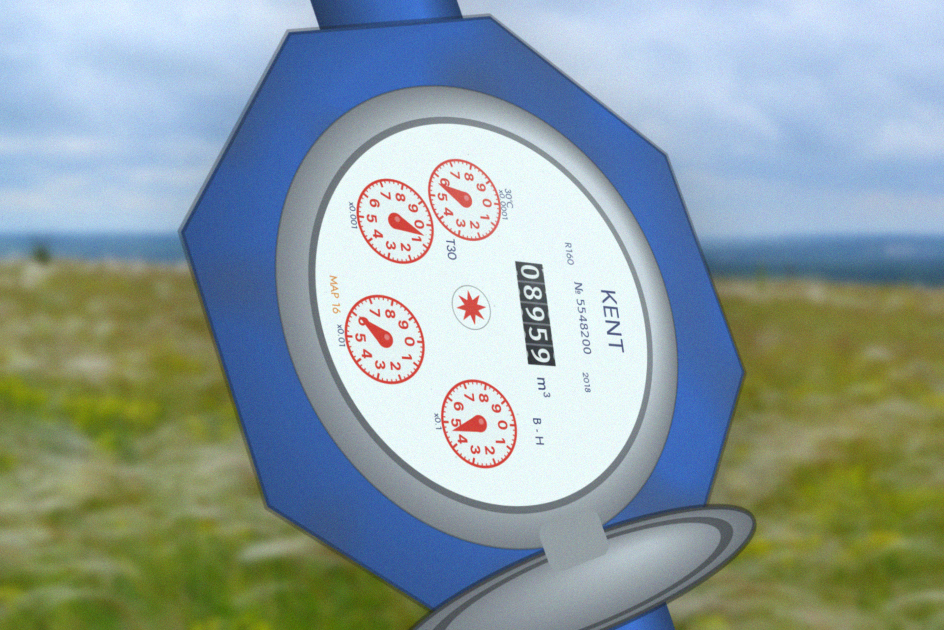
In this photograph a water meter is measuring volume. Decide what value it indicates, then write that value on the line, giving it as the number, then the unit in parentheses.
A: 8959.4605 (m³)
